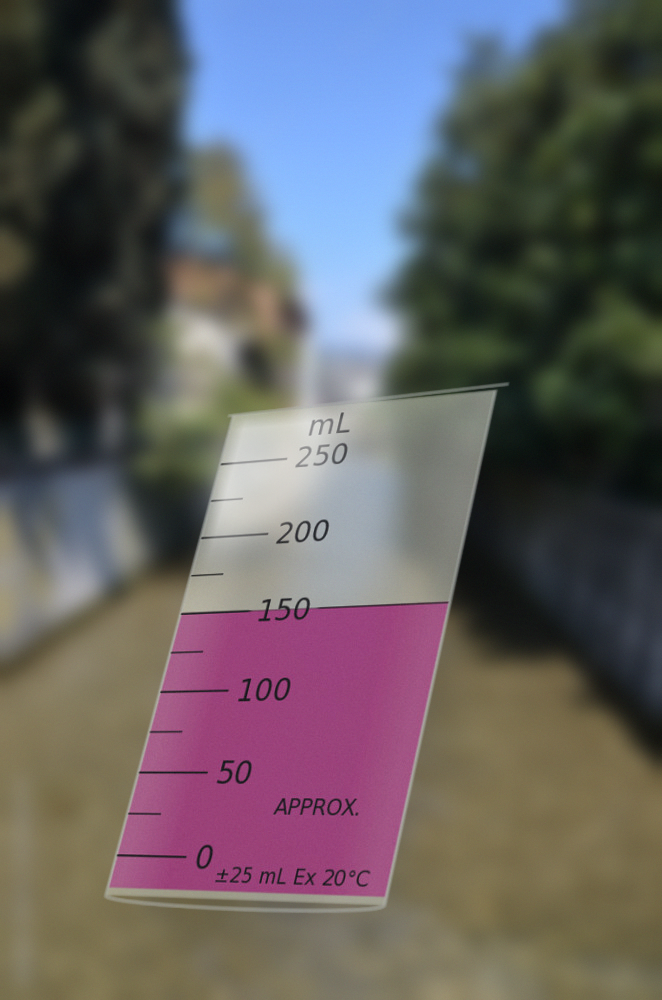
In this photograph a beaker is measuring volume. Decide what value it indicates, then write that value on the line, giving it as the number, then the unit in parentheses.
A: 150 (mL)
